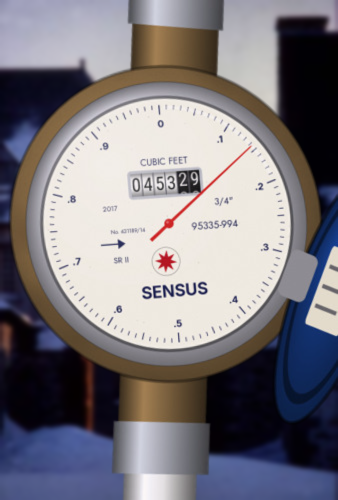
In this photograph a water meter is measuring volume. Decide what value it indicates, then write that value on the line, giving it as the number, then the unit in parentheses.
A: 45329.14 (ft³)
